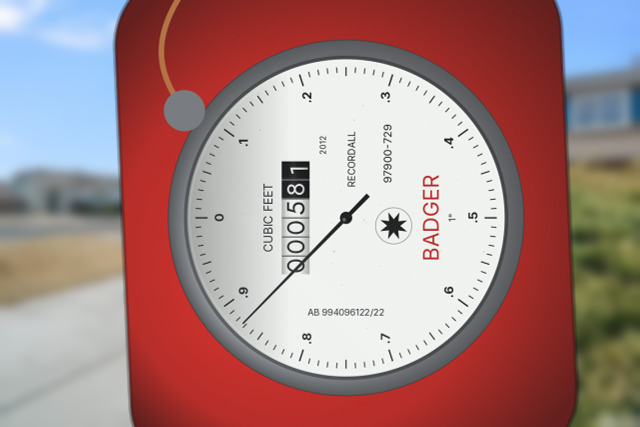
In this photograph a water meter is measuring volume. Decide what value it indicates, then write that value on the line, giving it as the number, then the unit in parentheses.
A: 580.87 (ft³)
